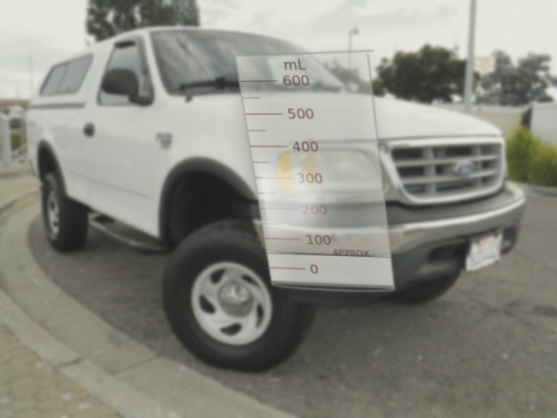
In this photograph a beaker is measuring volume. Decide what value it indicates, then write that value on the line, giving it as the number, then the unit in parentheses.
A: 50 (mL)
